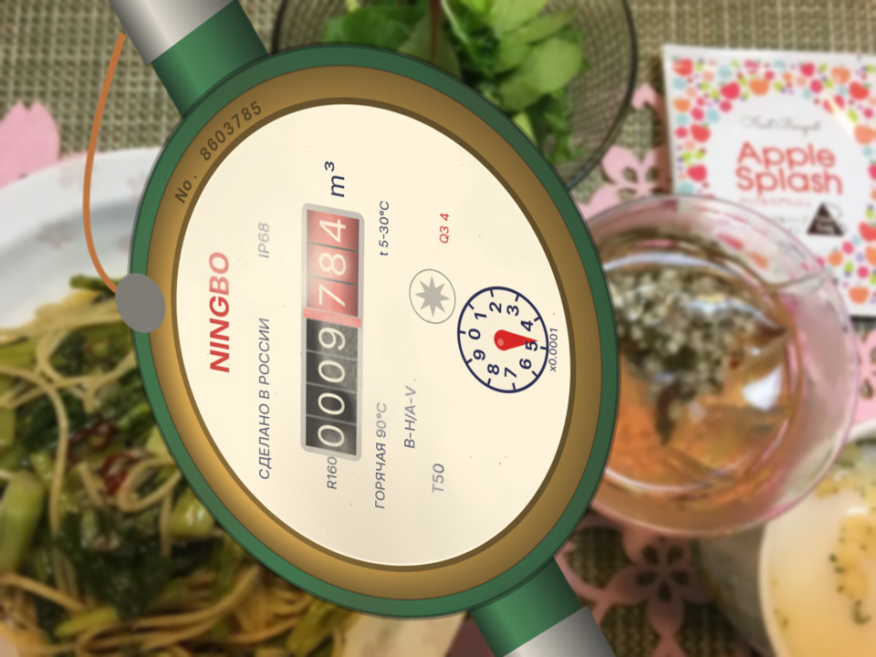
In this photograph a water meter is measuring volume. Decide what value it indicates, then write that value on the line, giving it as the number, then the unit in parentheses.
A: 9.7844 (m³)
